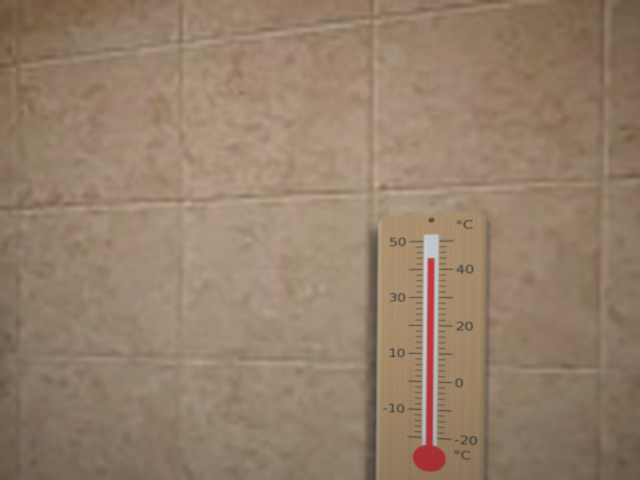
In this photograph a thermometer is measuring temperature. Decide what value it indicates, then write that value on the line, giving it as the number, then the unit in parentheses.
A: 44 (°C)
